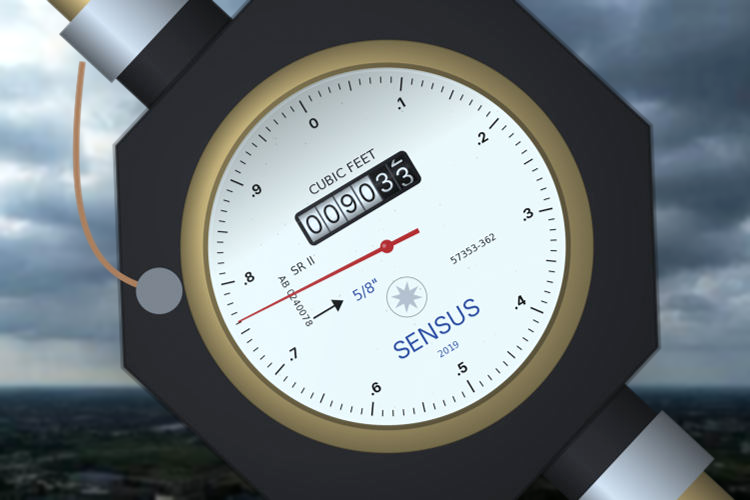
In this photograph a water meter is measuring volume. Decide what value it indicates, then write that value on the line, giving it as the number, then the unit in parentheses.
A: 9032.76 (ft³)
